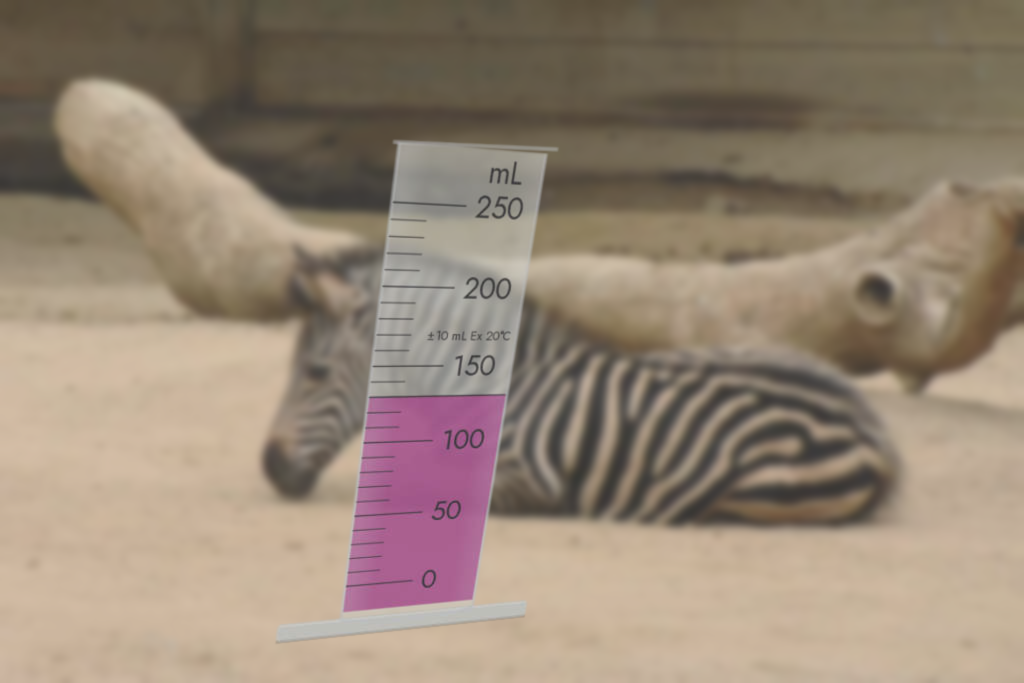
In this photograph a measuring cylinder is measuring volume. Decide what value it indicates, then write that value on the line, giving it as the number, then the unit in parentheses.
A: 130 (mL)
